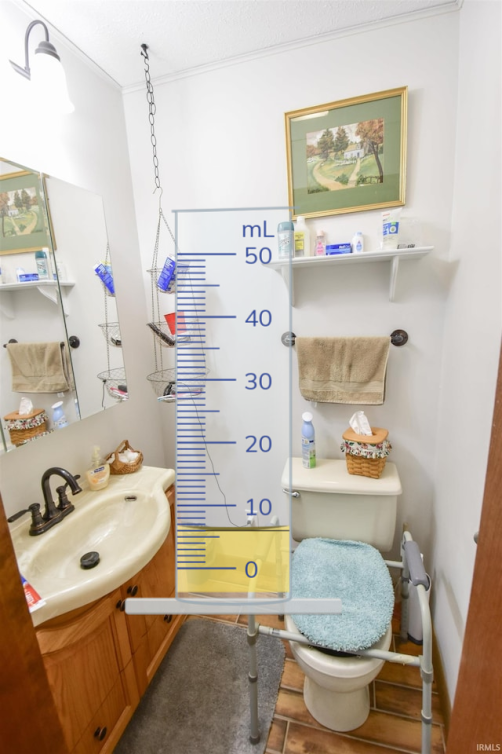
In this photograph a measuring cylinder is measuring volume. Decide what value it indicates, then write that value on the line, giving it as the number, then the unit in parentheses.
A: 6 (mL)
